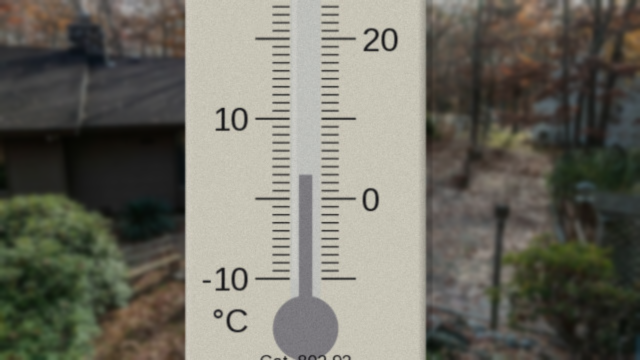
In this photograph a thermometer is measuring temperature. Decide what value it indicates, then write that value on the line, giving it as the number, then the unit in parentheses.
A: 3 (°C)
